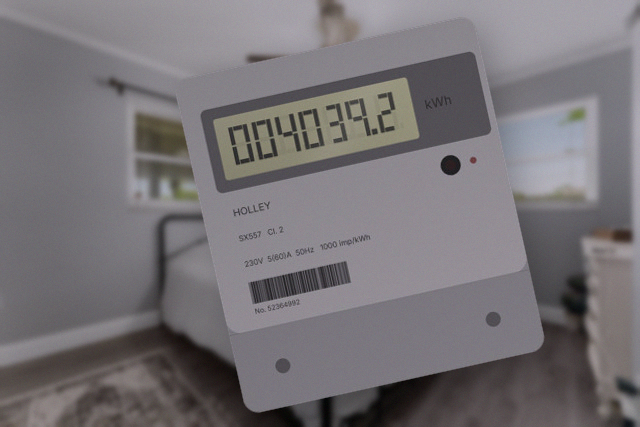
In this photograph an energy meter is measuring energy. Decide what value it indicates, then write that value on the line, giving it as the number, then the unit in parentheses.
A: 4039.2 (kWh)
